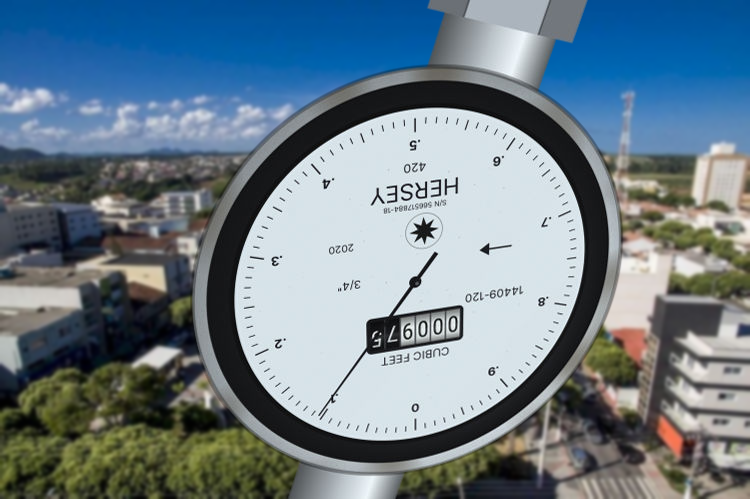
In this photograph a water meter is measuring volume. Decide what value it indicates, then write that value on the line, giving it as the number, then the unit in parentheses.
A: 975.10 (ft³)
